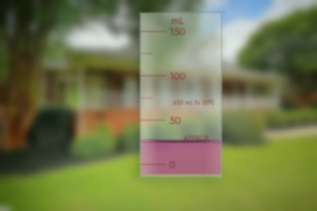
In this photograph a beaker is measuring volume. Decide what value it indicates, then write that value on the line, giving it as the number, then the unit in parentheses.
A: 25 (mL)
